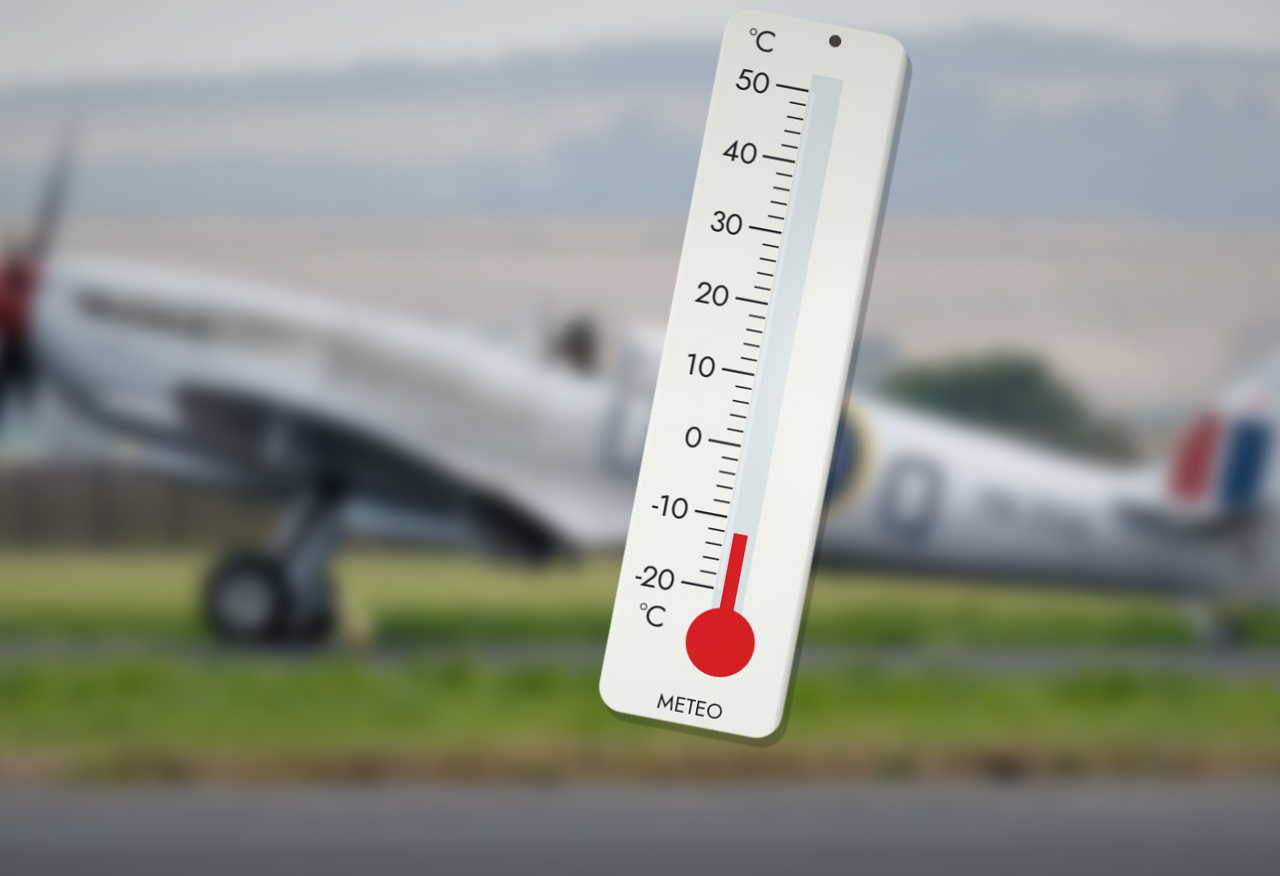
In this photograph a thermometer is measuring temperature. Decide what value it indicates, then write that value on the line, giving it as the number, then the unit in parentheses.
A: -12 (°C)
